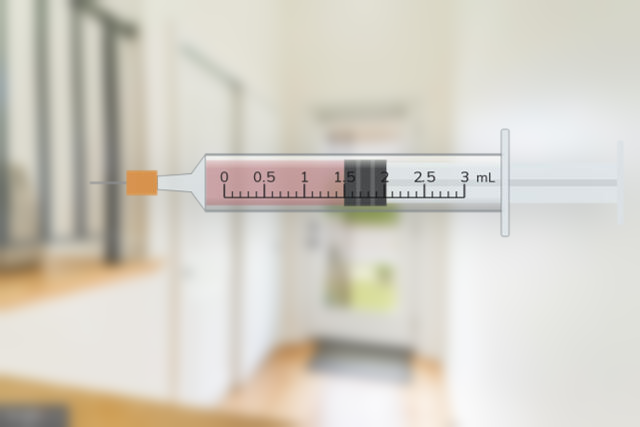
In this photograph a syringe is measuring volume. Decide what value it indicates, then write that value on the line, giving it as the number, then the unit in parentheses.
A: 1.5 (mL)
